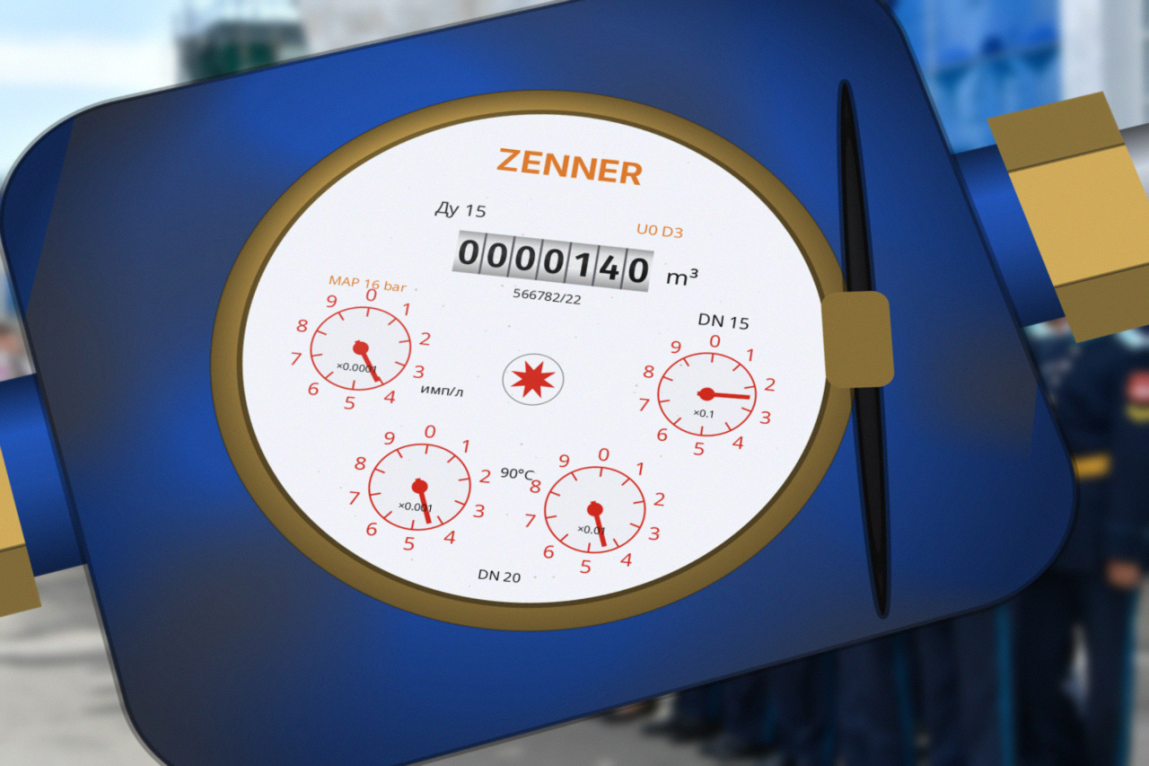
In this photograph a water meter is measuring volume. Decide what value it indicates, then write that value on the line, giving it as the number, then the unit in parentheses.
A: 140.2444 (m³)
